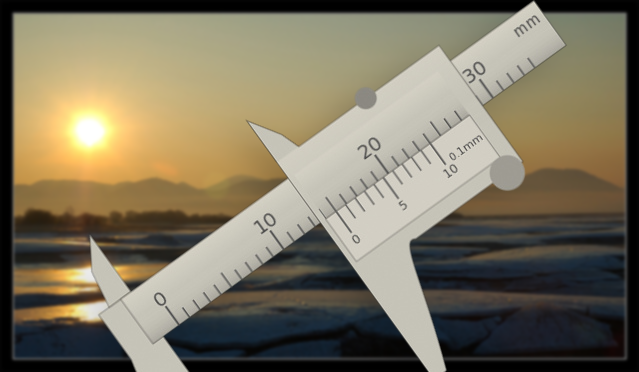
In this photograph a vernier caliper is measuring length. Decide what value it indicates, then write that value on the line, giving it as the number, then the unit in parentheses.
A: 15.0 (mm)
